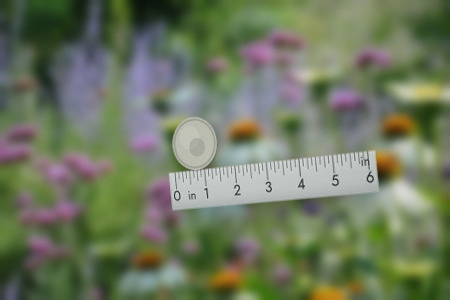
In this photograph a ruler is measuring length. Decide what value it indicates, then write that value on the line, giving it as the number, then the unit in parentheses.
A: 1.5 (in)
